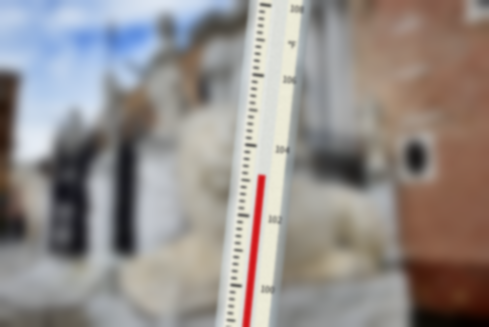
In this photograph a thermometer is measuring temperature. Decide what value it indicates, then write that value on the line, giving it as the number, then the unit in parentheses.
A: 103.2 (°F)
